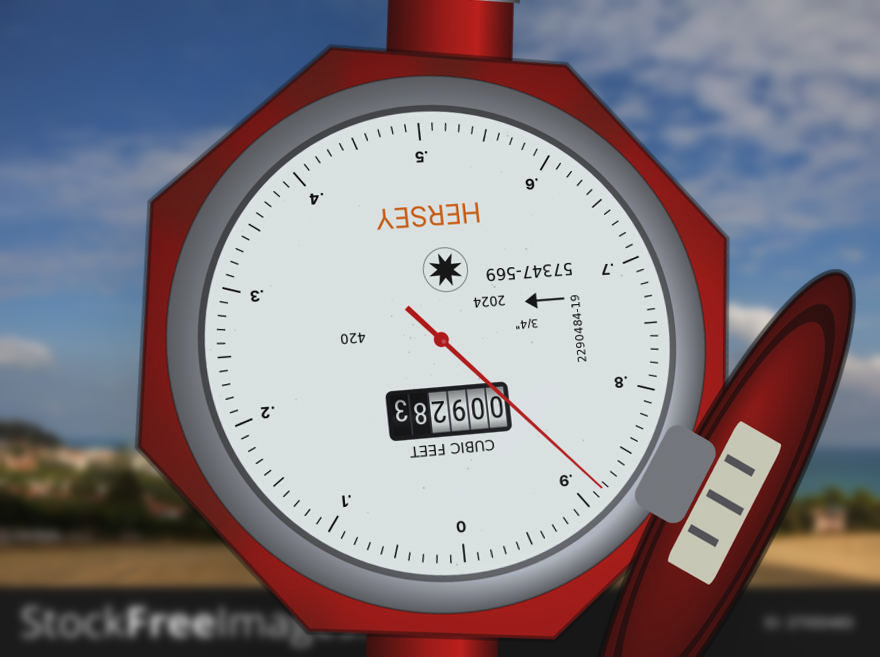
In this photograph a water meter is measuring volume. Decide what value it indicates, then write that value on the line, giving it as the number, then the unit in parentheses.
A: 9282.88 (ft³)
